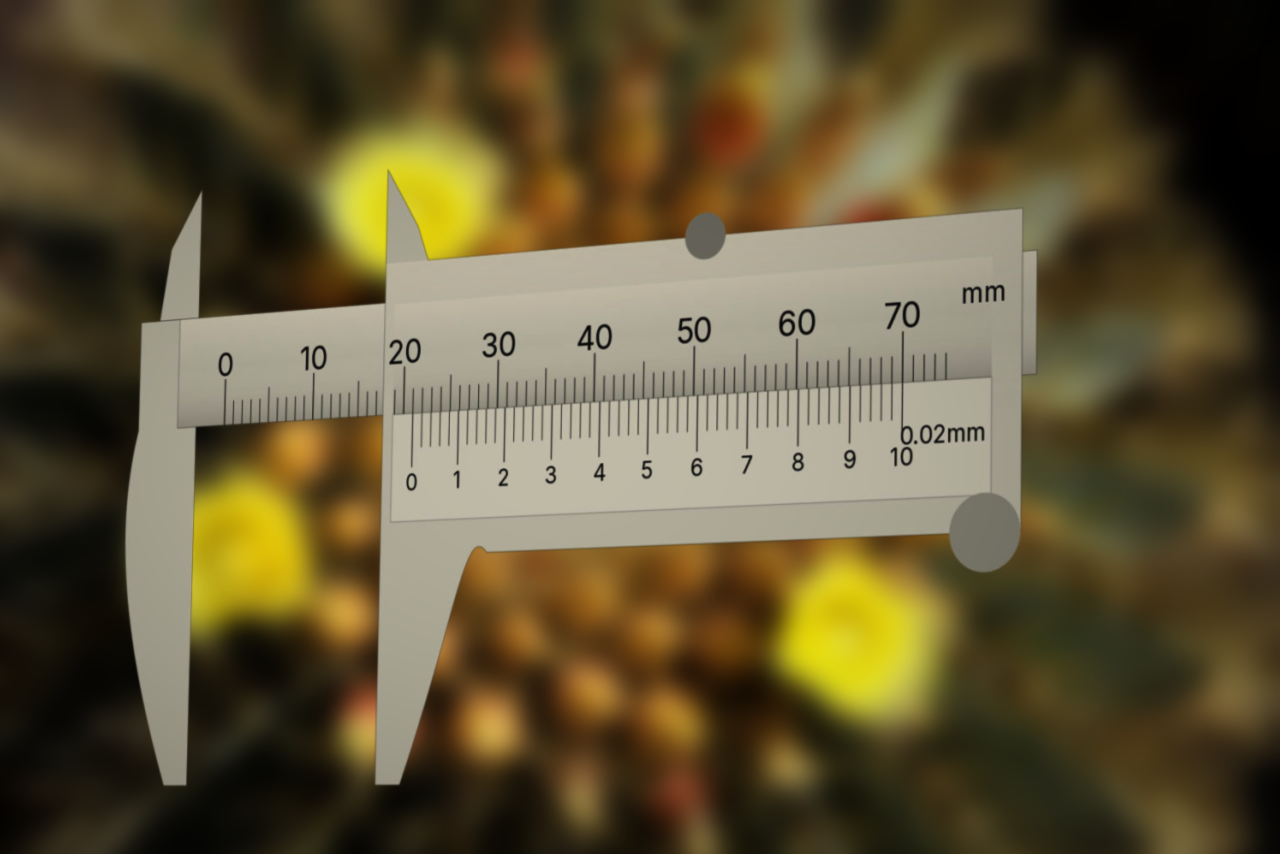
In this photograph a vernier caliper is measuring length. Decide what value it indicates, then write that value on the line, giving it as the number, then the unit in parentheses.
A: 21.0 (mm)
